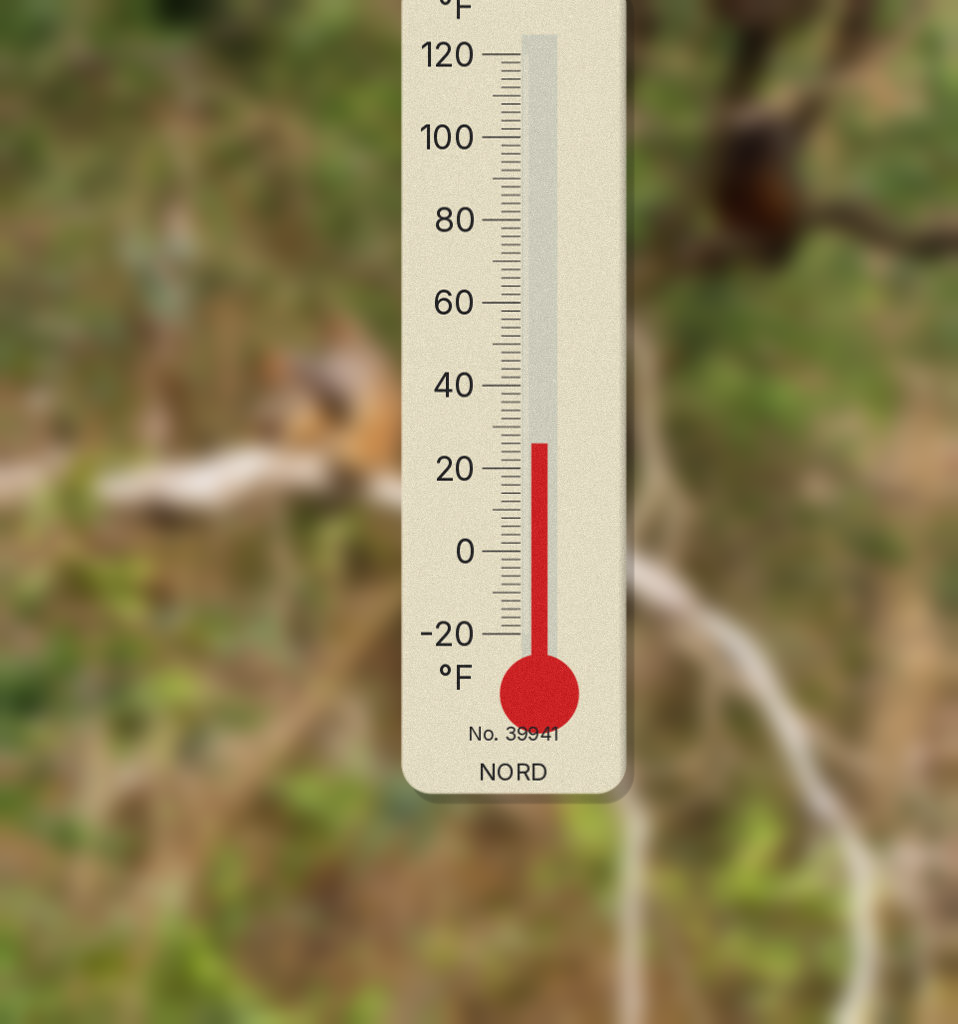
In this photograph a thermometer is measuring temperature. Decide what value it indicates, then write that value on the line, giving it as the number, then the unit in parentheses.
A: 26 (°F)
